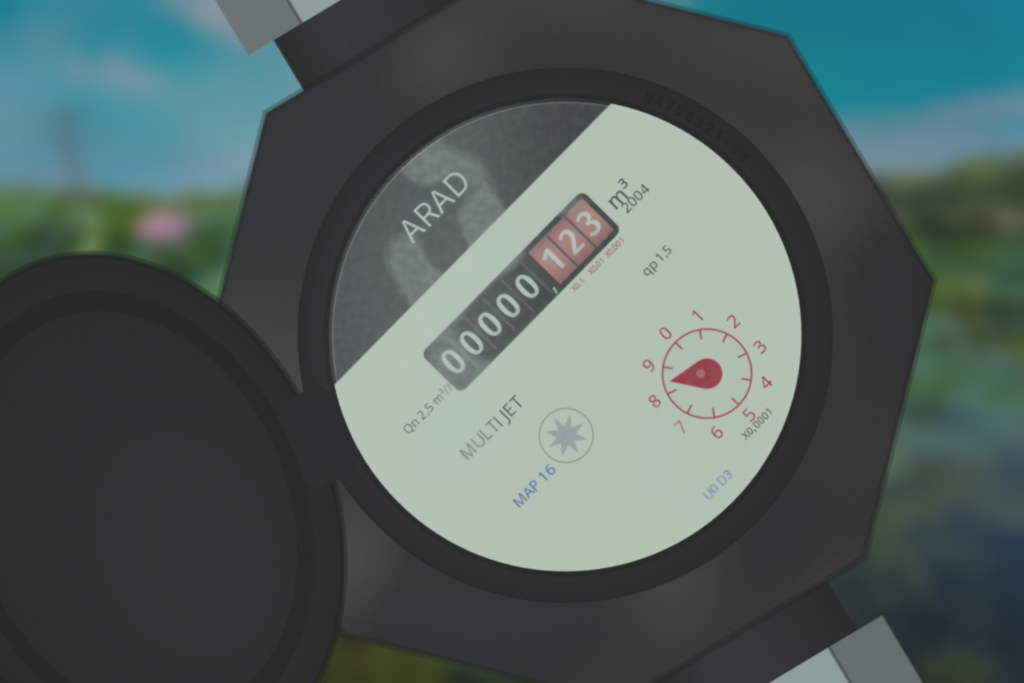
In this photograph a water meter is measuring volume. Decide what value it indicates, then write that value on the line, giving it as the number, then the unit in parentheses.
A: 0.1238 (m³)
